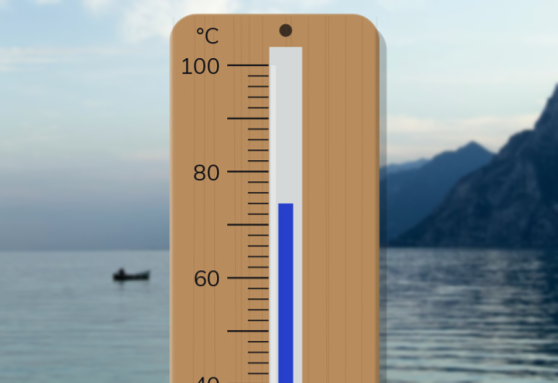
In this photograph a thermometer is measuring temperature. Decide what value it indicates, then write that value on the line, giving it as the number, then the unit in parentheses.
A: 74 (°C)
